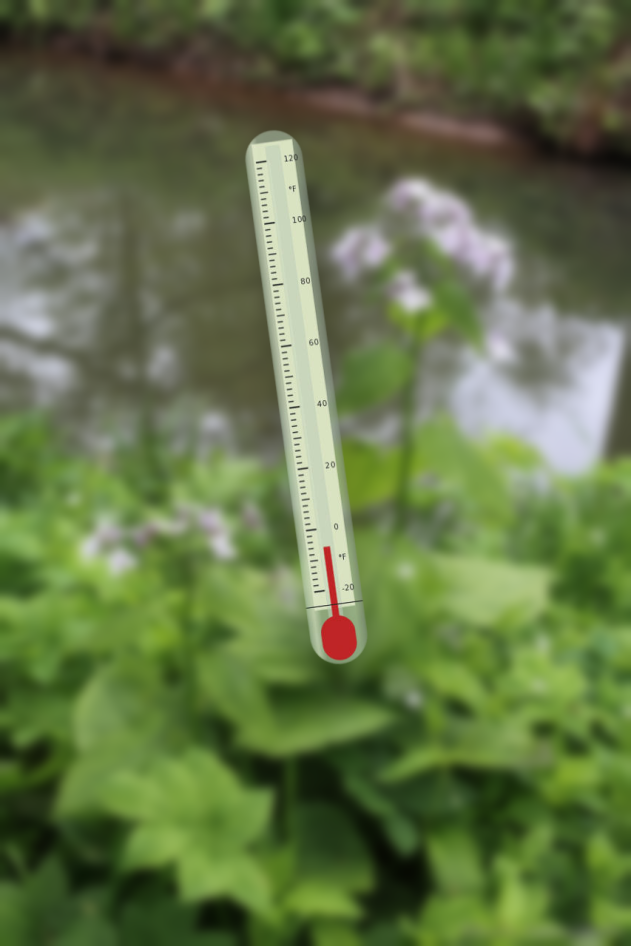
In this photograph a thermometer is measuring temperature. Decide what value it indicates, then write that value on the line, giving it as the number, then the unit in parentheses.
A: -6 (°F)
